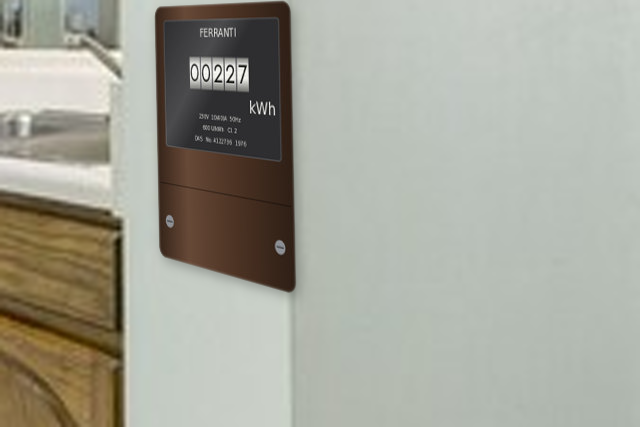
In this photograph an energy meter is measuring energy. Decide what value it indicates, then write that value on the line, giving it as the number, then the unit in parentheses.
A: 227 (kWh)
